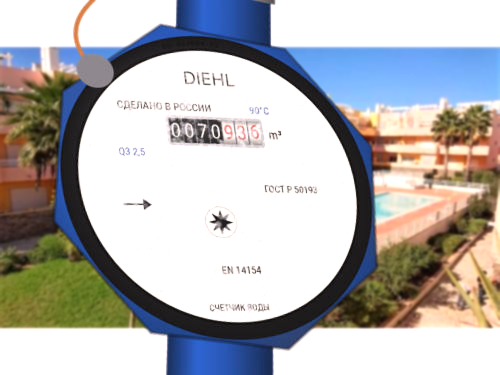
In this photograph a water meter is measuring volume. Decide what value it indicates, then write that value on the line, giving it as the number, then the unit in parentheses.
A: 70.936 (m³)
